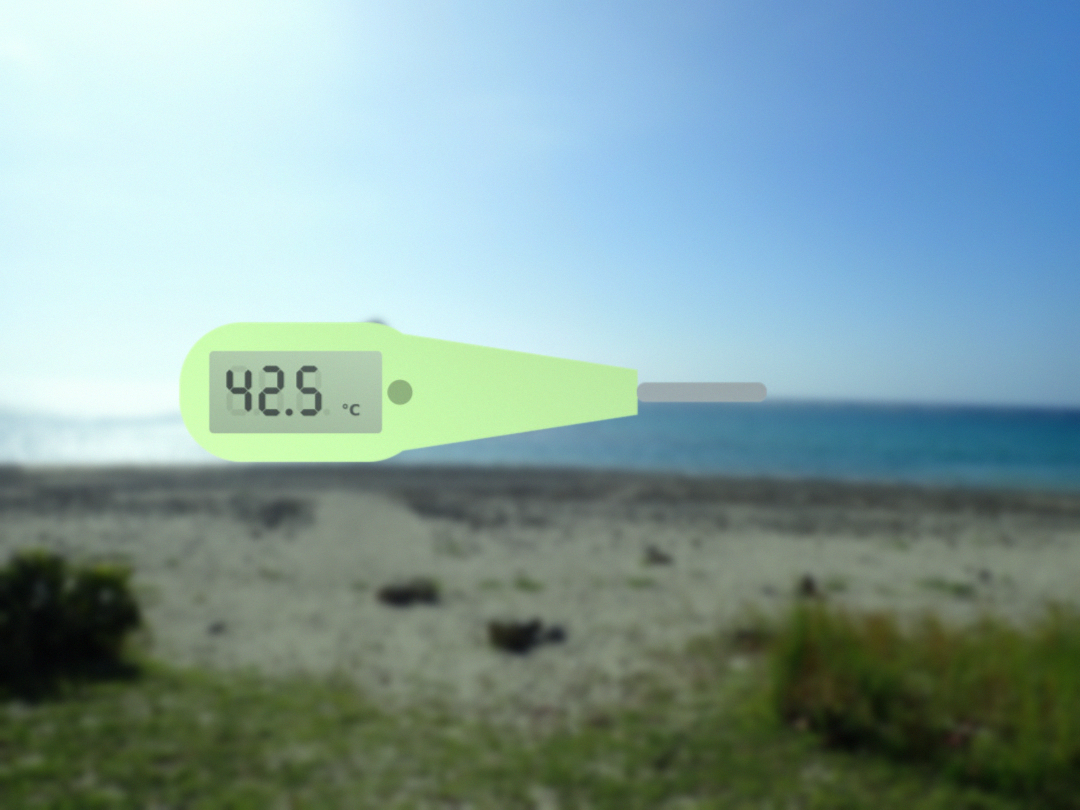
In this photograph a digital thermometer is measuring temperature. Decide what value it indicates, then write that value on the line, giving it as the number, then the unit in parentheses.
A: 42.5 (°C)
